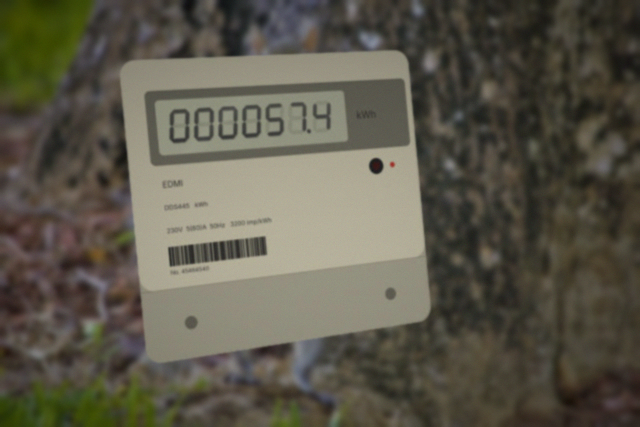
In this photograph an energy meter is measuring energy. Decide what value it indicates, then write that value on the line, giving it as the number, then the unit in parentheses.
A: 57.4 (kWh)
